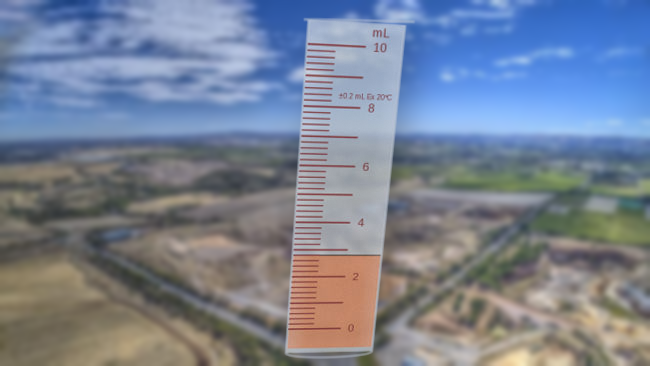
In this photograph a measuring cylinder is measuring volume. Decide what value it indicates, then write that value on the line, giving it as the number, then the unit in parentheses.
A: 2.8 (mL)
